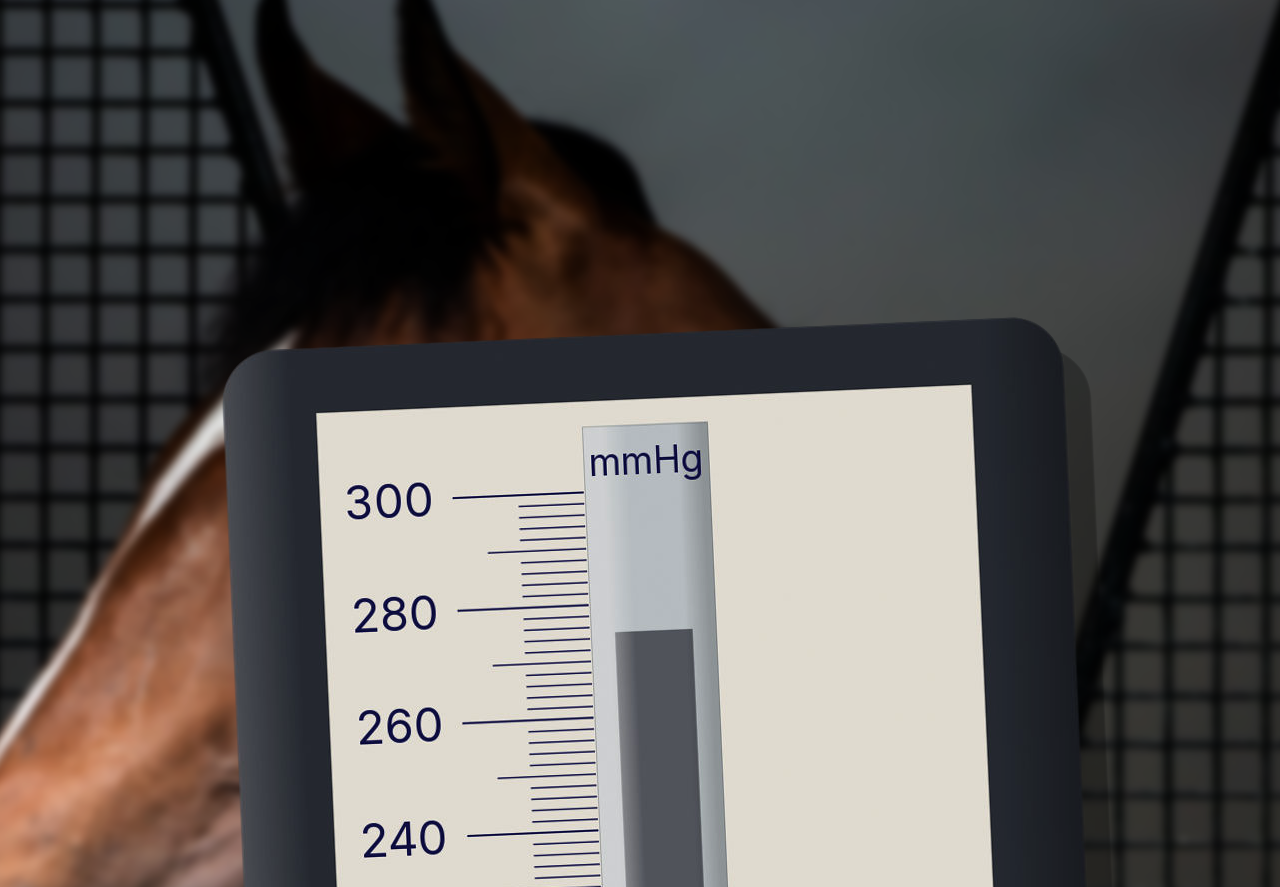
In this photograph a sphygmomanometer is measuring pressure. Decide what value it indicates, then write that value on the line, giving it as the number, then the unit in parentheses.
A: 275 (mmHg)
